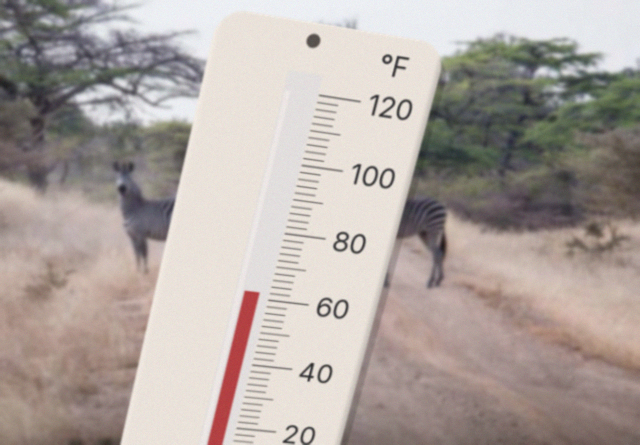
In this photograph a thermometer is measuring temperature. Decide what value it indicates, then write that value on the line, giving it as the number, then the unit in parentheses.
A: 62 (°F)
